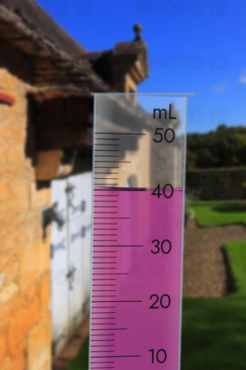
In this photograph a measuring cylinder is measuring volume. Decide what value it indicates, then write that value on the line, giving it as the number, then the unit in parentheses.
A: 40 (mL)
